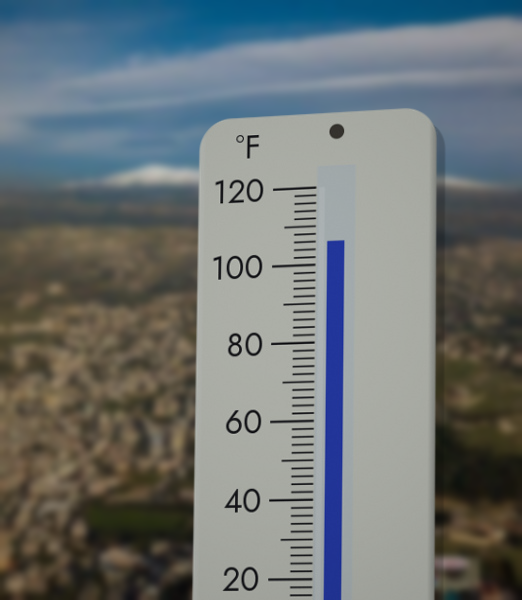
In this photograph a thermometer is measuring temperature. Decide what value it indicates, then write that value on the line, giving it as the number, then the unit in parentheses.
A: 106 (°F)
